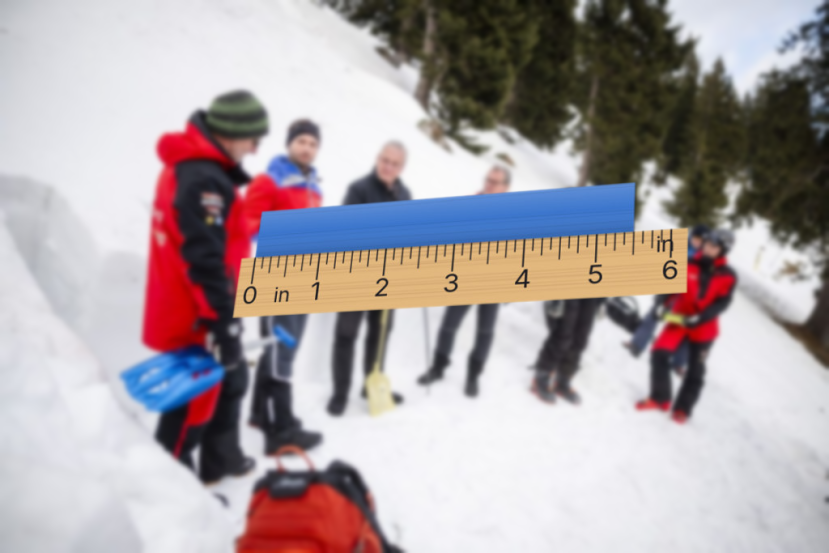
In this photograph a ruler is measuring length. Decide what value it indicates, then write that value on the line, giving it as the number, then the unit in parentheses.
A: 5.5 (in)
